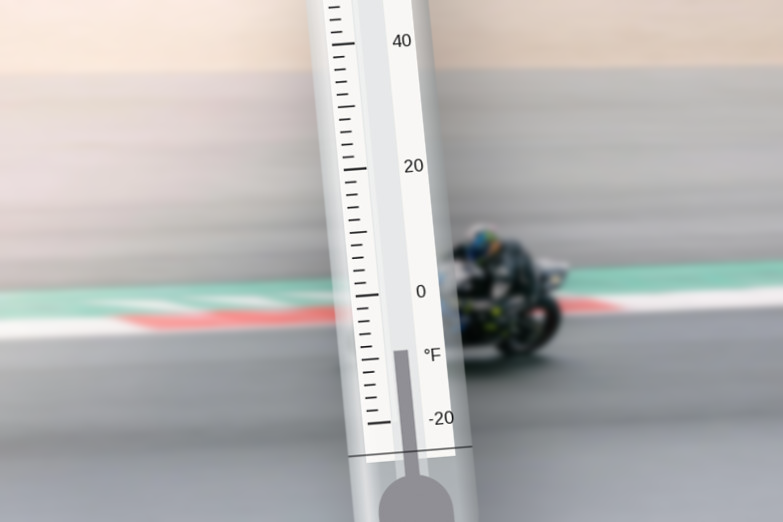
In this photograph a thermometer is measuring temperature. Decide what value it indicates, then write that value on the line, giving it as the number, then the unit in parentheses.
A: -9 (°F)
